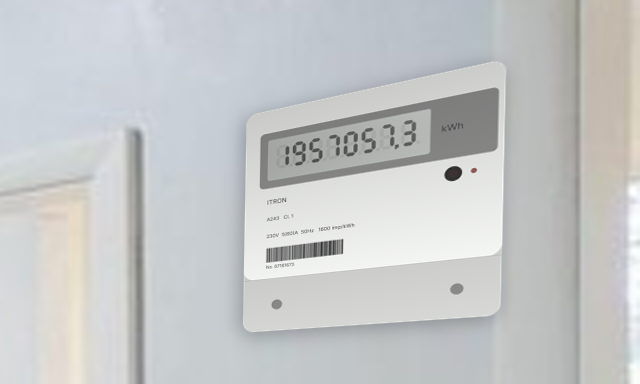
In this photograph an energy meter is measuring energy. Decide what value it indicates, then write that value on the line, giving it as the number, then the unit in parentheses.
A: 1957057.3 (kWh)
